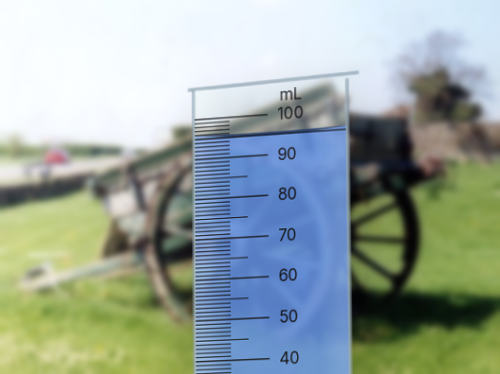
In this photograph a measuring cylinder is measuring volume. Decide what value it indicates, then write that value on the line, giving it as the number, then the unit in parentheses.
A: 95 (mL)
